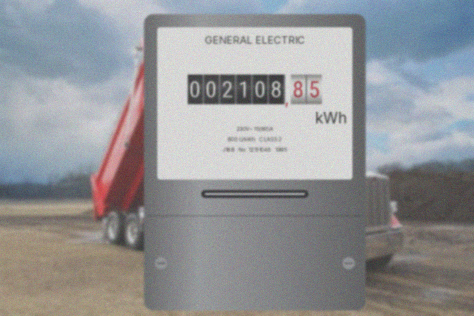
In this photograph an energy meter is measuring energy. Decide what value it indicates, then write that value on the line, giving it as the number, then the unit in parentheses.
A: 2108.85 (kWh)
